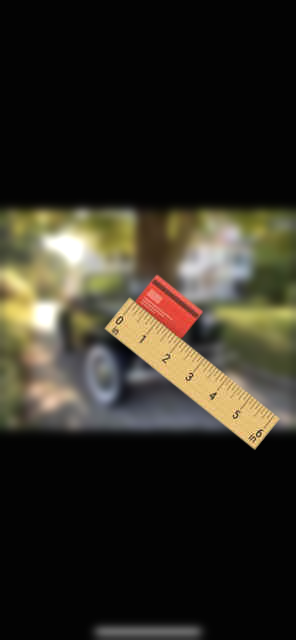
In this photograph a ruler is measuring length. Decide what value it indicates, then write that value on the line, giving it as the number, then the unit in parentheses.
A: 2 (in)
